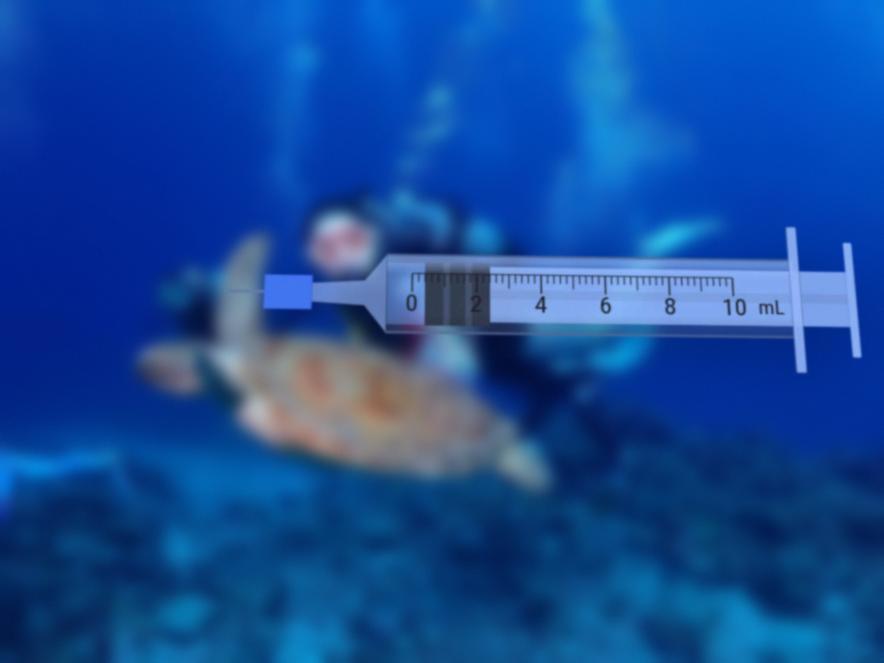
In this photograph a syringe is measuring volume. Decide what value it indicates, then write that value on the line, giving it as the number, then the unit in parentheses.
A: 0.4 (mL)
